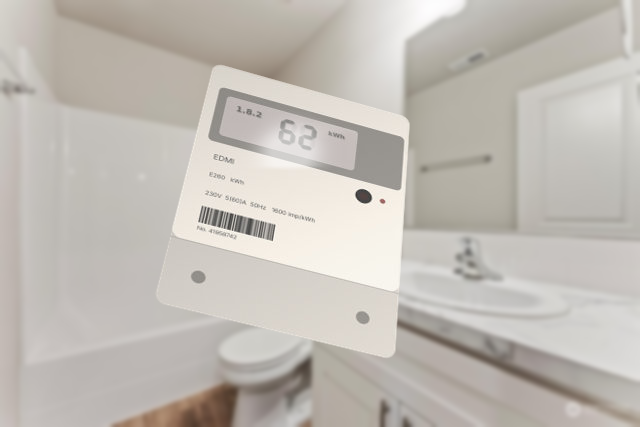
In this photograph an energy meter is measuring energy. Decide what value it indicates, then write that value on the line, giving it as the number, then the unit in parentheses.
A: 62 (kWh)
